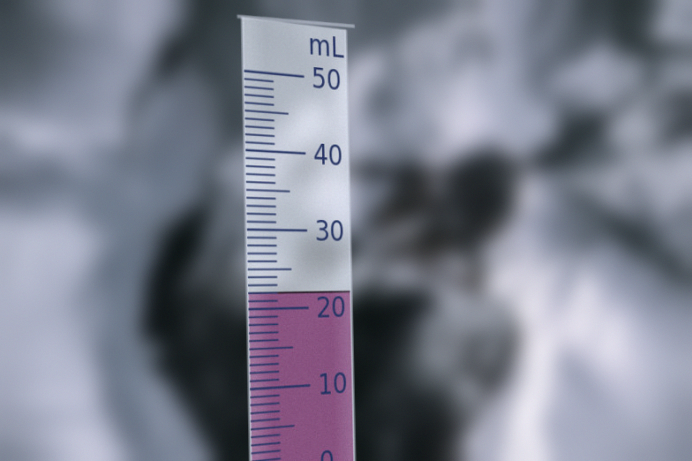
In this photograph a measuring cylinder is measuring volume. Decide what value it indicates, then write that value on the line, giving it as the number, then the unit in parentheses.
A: 22 (mL)
